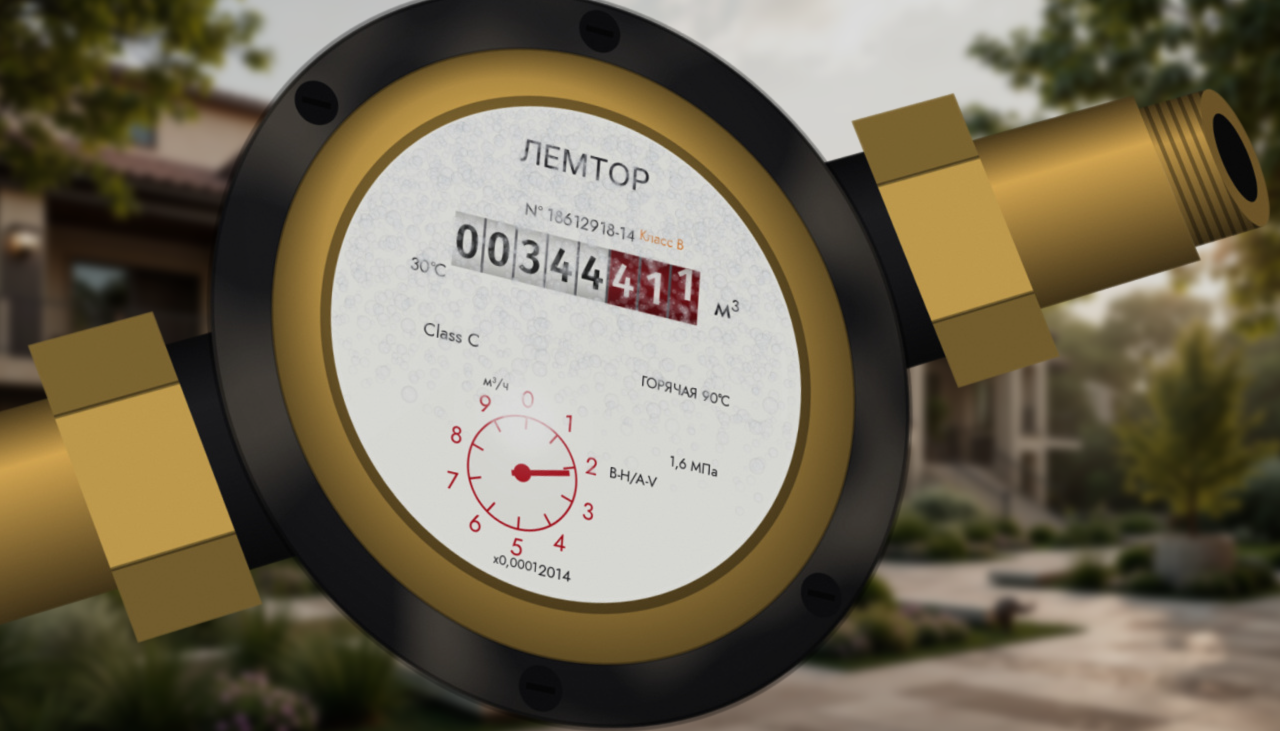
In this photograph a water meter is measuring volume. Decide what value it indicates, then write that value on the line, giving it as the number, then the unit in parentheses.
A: 344.4112 (m³)
